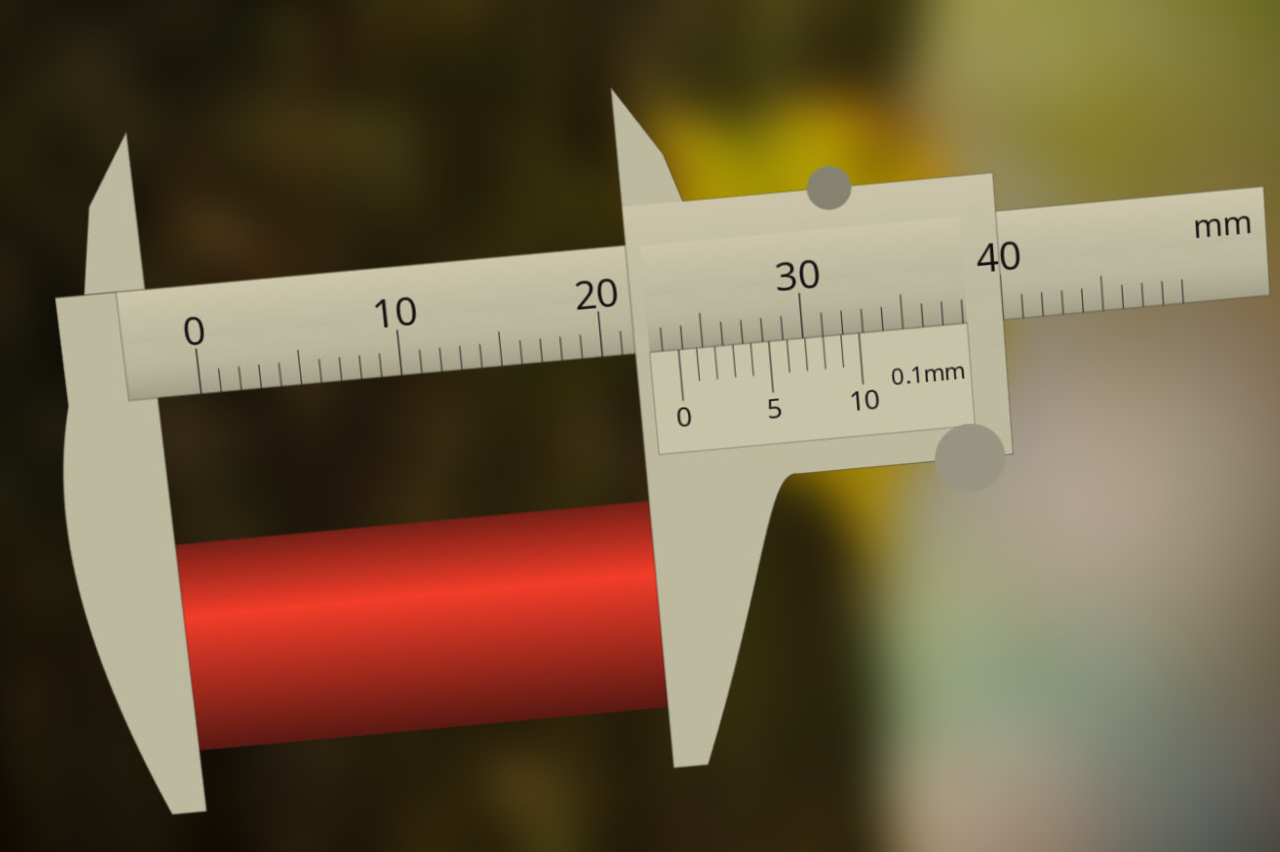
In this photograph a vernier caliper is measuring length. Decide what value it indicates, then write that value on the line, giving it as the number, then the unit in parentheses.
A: 23.8 (mm)
